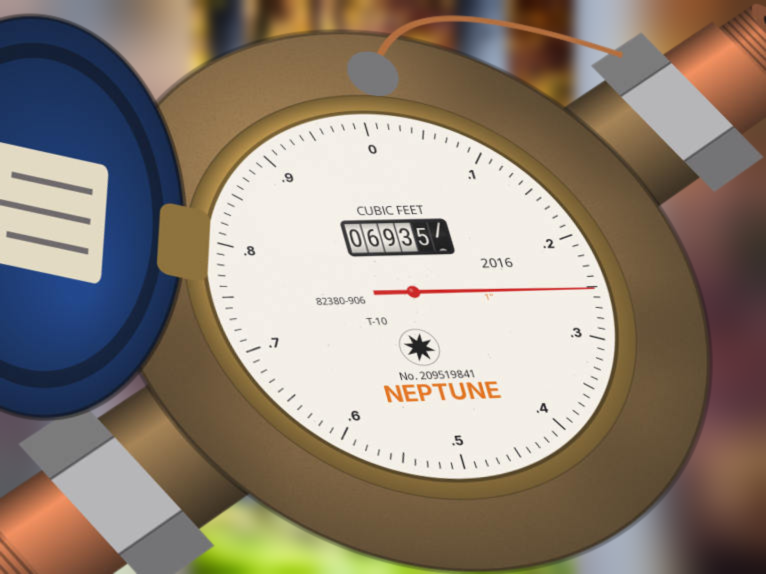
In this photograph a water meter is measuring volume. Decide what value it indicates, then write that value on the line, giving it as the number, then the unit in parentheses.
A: 69357.25 (ft³)
